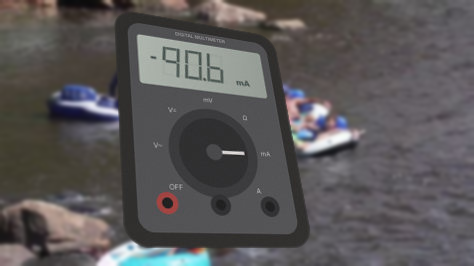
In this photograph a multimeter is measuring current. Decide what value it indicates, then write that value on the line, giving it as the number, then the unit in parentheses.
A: -90.6 (mA)
